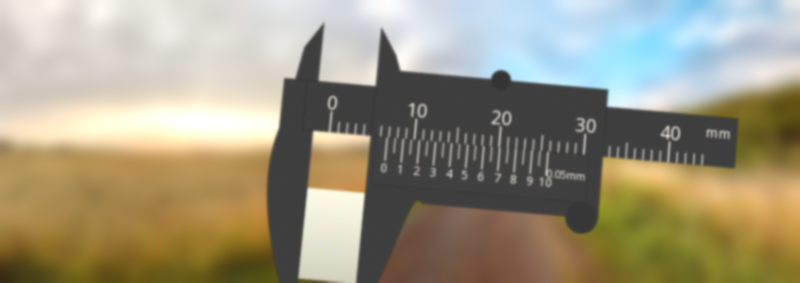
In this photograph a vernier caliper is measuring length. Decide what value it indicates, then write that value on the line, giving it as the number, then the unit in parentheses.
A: 6.8 (mm)
